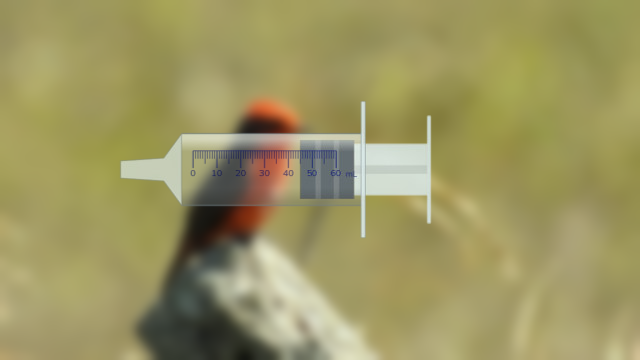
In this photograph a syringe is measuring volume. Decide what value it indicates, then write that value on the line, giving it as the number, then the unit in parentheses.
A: 45 (mL)
